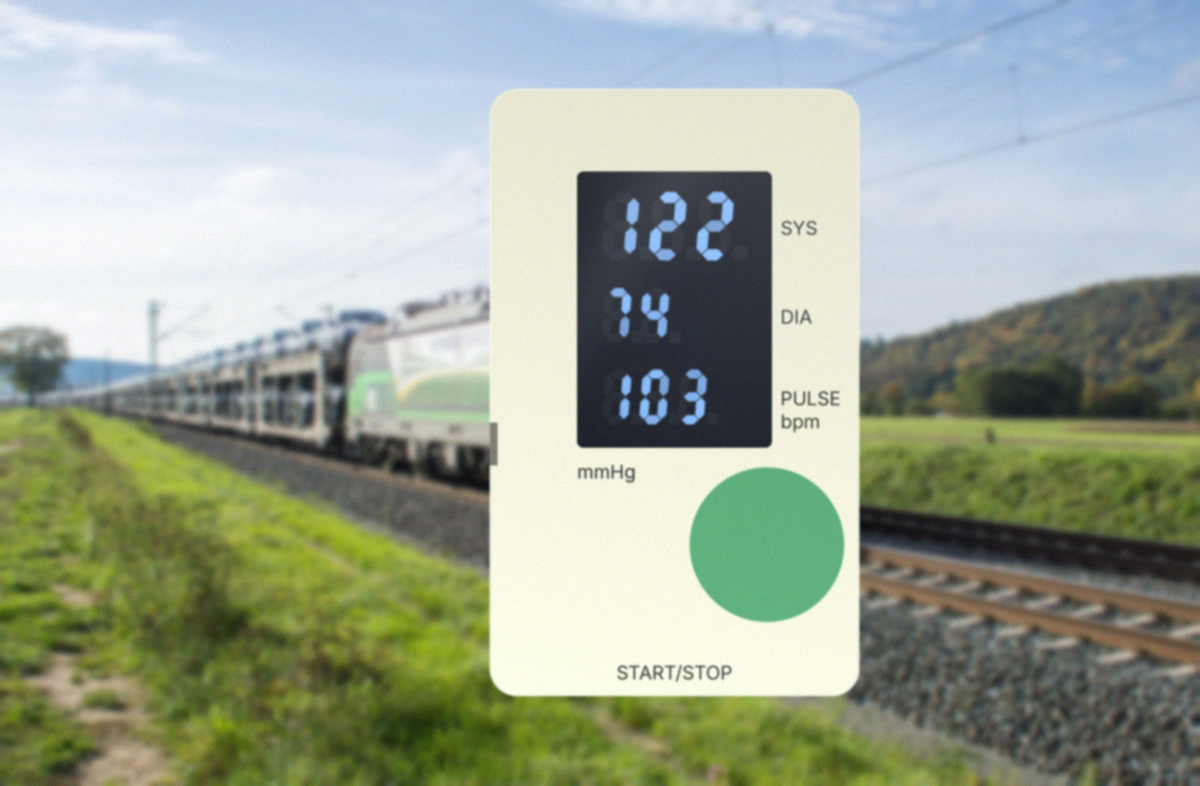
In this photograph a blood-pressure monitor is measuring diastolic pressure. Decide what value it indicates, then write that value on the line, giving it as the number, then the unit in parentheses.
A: 74 (mmHg)
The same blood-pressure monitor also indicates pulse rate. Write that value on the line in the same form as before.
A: 103 (bpm)
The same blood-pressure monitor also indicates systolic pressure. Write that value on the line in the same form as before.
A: 122 (mmHg)
